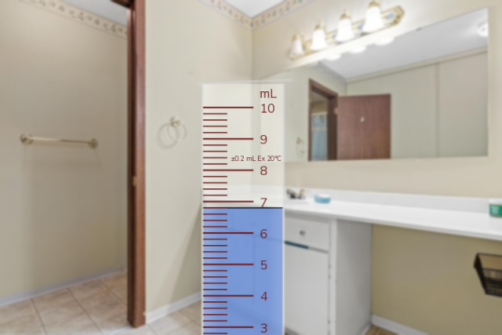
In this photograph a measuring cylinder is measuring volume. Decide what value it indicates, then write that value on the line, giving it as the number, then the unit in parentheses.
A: 6.8 (mL)
